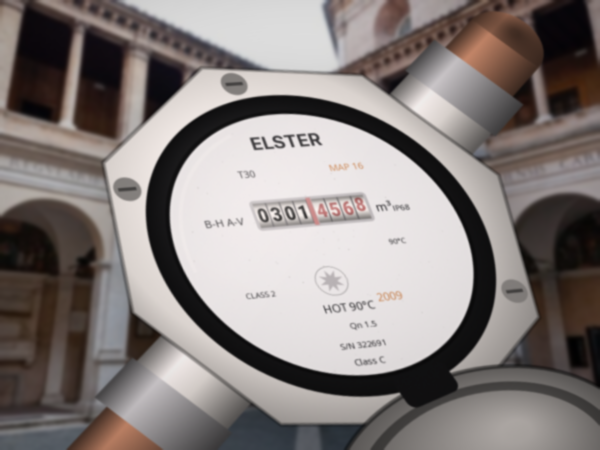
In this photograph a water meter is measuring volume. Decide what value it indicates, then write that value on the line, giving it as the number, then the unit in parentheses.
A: 301.4568 (m³)
